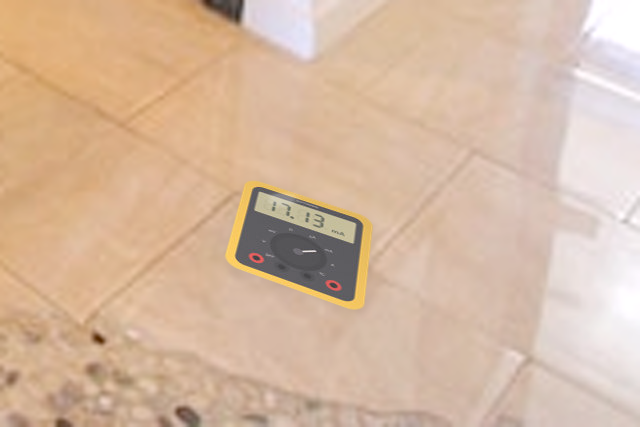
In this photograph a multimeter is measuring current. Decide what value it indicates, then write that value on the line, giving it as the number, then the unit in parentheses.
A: 17.13 (mA)
